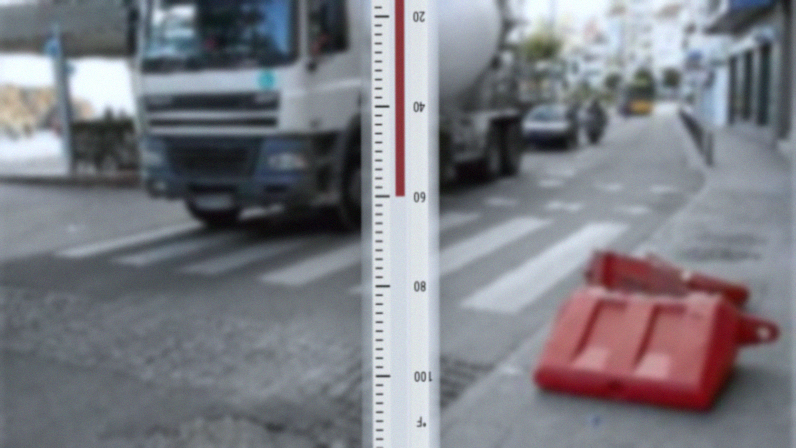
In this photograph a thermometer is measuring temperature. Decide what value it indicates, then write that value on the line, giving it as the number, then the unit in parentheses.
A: 60 (°F)
